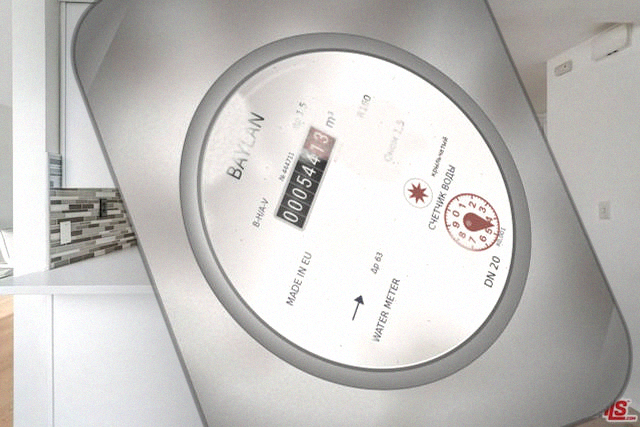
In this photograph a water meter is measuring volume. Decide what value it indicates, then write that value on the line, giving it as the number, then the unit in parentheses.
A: 544.134 (m³)
